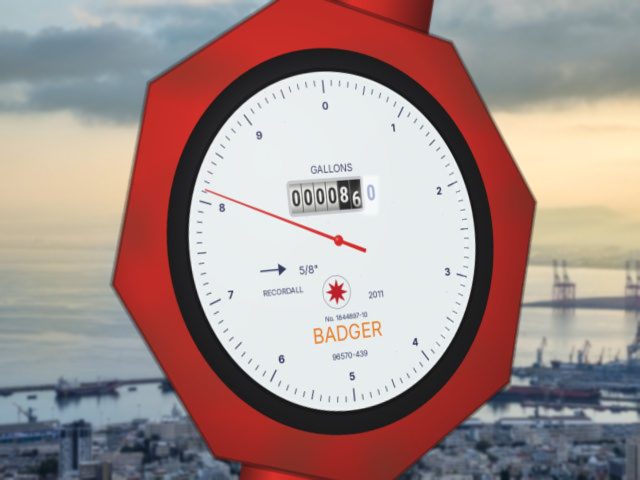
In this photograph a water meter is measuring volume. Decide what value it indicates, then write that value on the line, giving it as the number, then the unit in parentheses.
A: 858.1 (gal)
